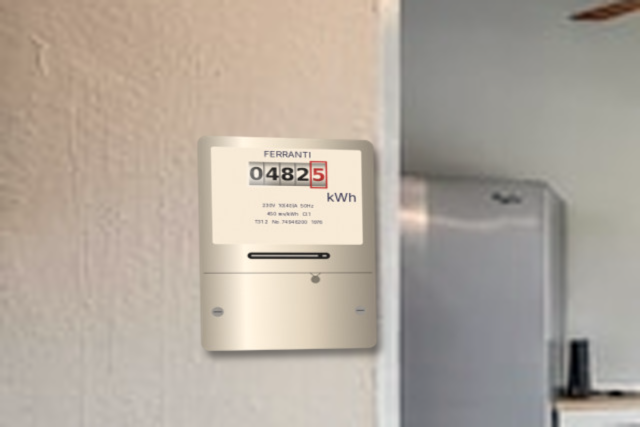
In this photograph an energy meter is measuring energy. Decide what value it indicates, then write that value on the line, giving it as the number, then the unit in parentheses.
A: 482.5 (kWh)
